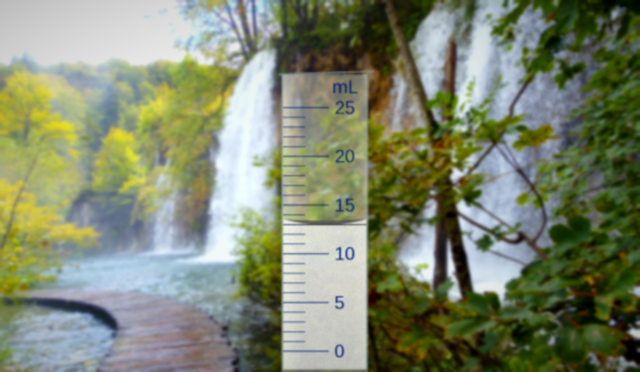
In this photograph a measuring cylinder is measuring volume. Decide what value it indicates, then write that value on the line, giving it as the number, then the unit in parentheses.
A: 13 (mL)
